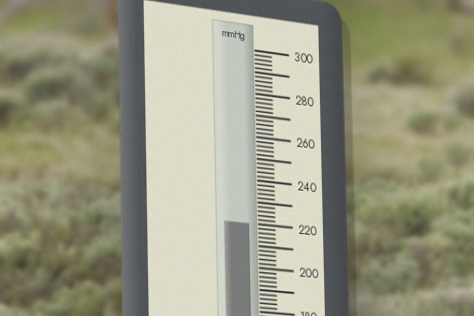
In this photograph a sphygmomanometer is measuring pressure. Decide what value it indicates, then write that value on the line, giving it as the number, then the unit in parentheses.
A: 220 (mmHg)
